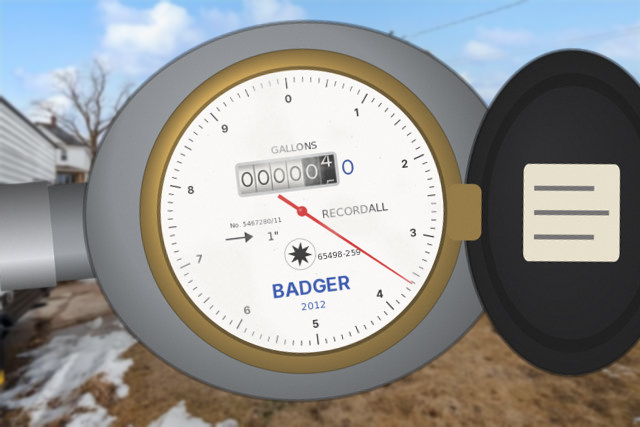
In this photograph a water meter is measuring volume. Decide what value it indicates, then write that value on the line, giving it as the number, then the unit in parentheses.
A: 43.6 (gal)
